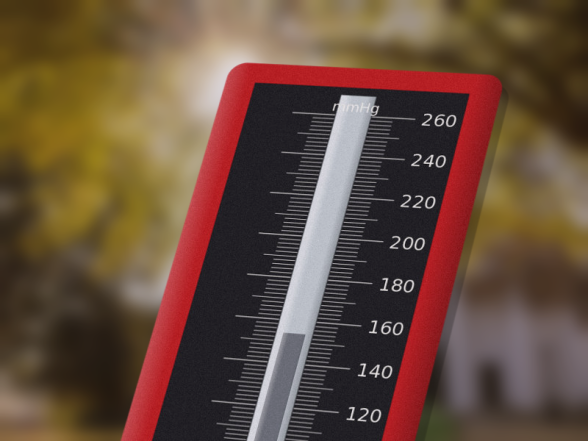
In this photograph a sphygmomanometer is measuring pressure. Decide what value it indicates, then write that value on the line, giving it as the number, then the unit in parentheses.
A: 154 (mmHg)
